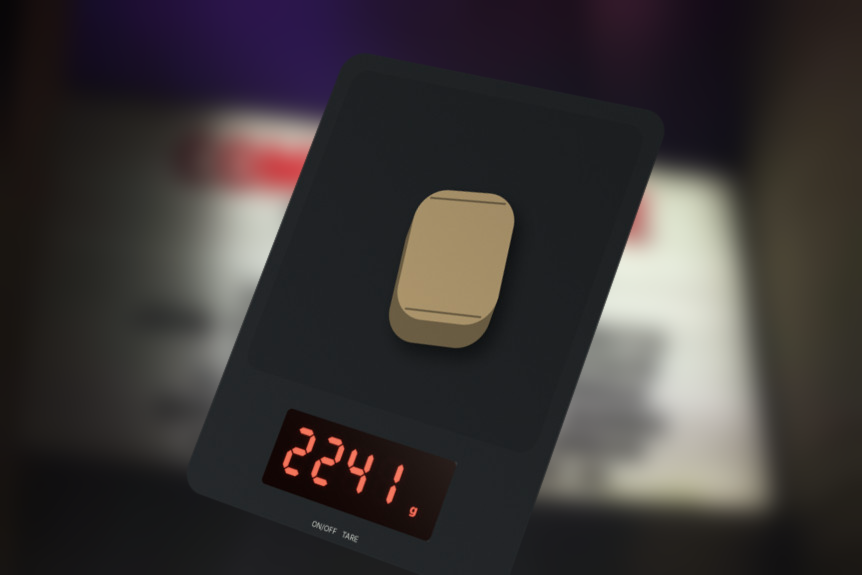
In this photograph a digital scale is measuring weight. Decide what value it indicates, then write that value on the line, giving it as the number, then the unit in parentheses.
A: 2241 (g)
